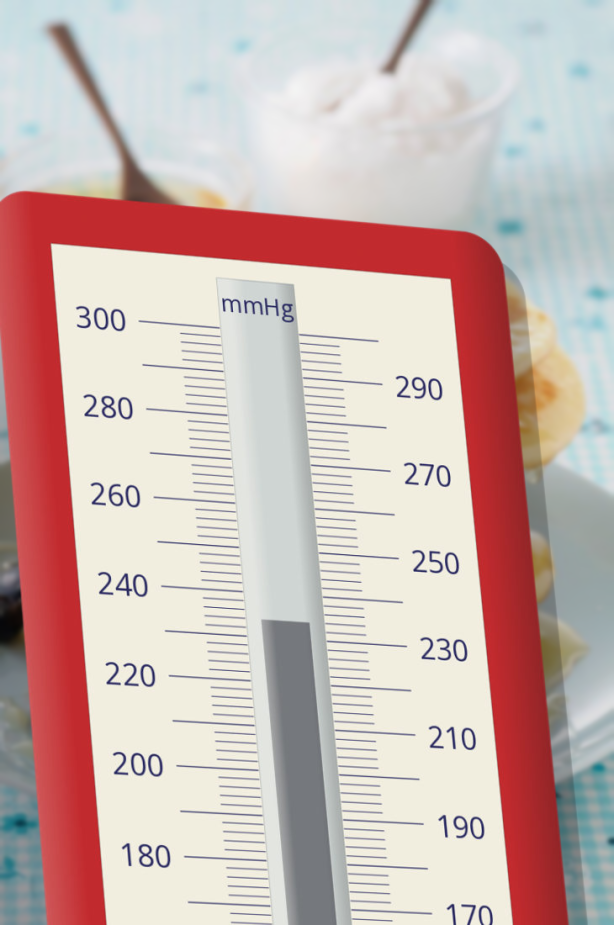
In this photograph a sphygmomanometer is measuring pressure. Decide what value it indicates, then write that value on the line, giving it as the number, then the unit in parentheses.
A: 234 (mmHg)
